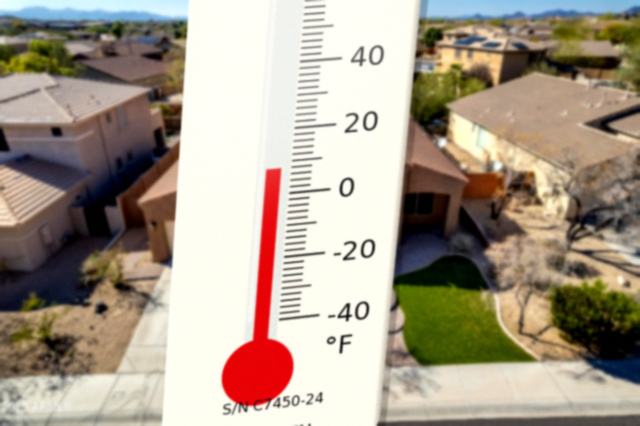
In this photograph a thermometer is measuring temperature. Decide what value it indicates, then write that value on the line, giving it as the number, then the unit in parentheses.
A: 8 (°F)
